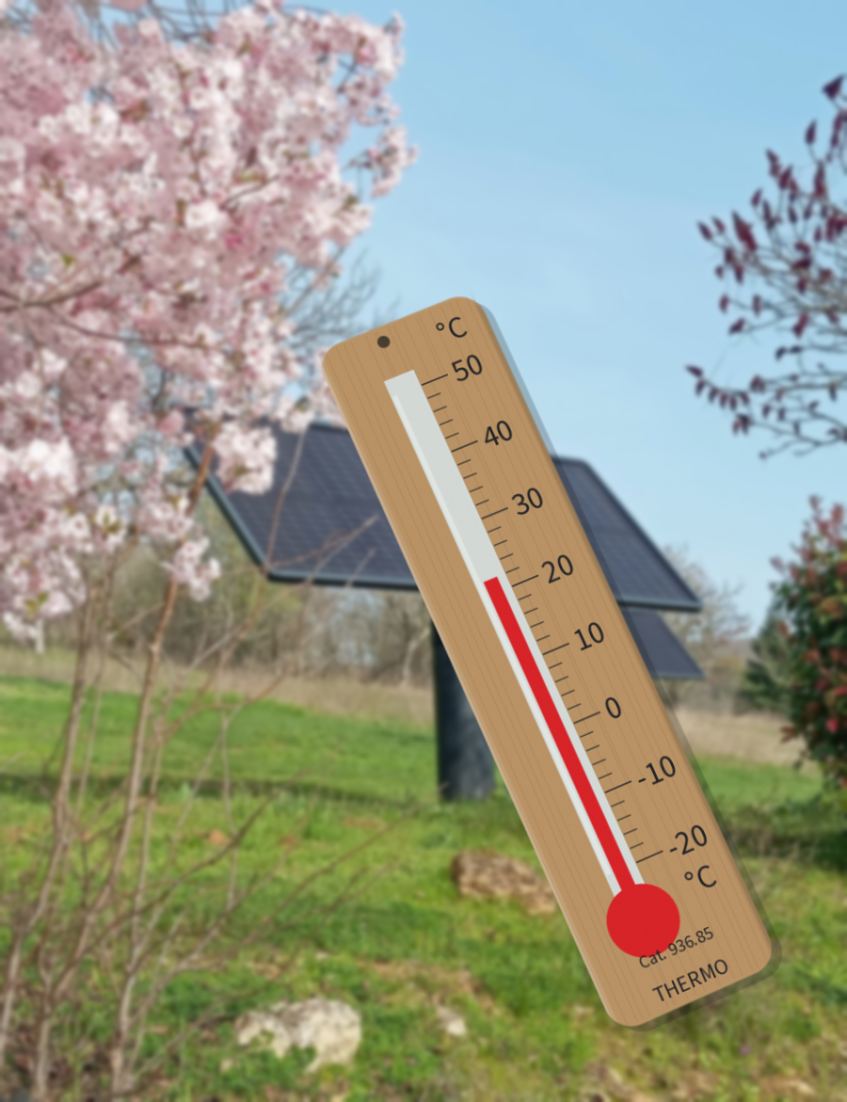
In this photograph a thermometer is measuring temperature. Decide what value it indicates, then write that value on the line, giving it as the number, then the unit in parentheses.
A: 22 (°C)
